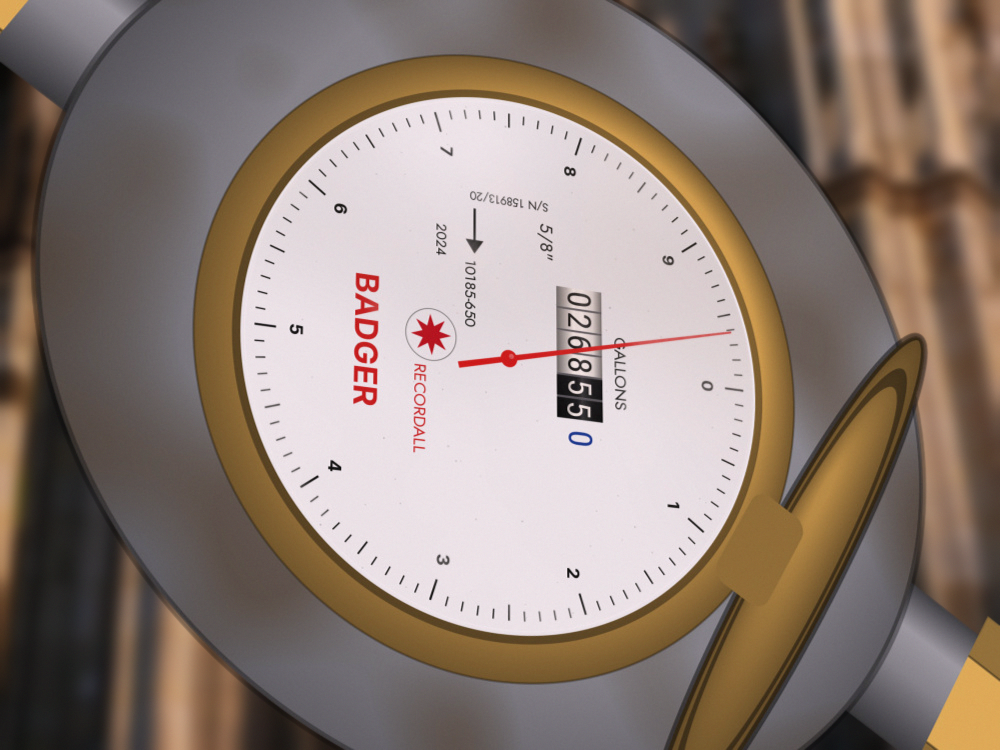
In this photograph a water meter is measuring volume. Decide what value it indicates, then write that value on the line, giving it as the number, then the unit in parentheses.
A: 268549.6 (gal)
